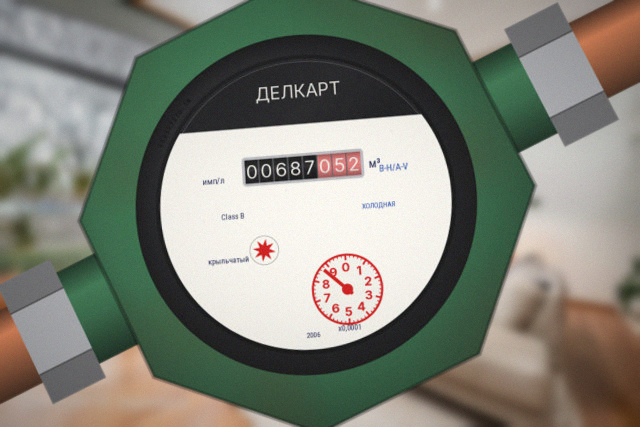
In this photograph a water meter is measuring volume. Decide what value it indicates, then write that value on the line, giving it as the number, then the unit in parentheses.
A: 687.0528 (m³)
